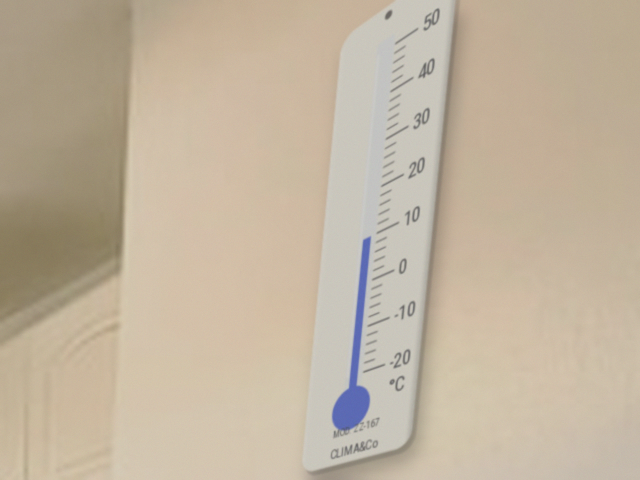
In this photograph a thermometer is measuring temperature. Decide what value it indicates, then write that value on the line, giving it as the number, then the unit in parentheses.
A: 10 (°C)
